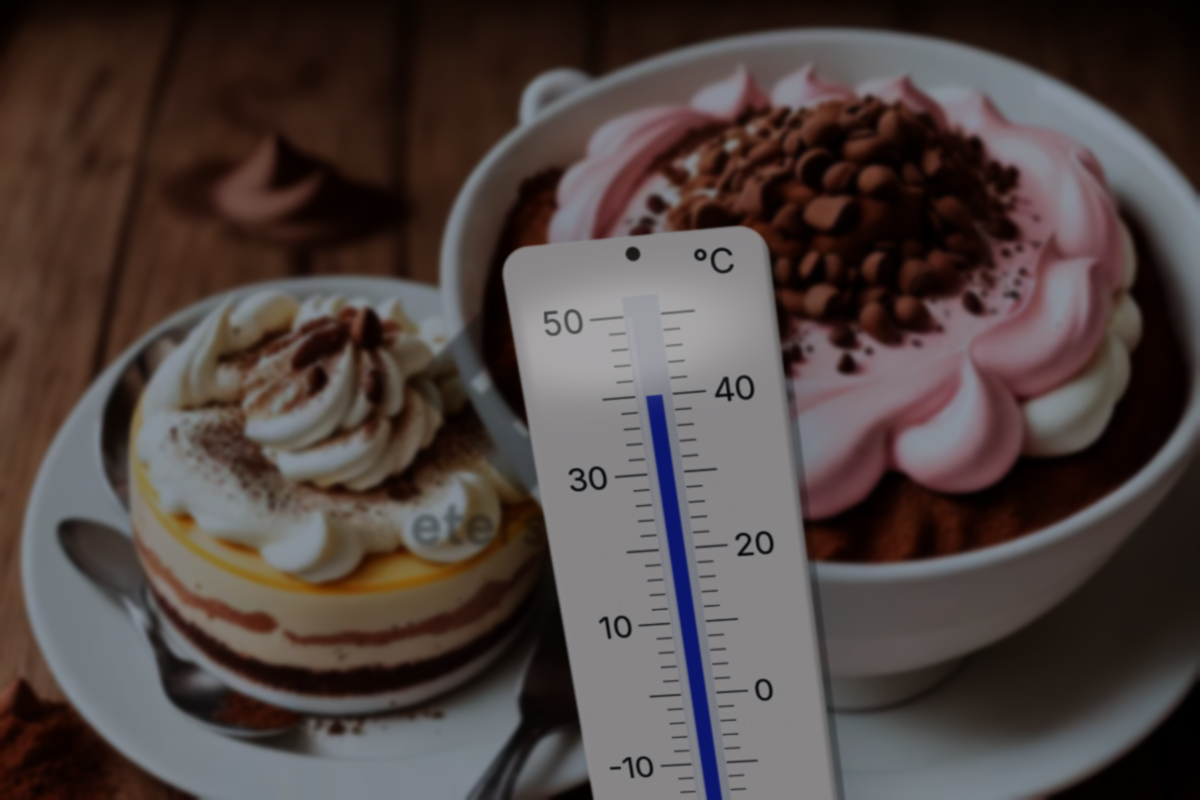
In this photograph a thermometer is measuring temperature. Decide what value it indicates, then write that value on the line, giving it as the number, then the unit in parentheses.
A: 40 (°C)
